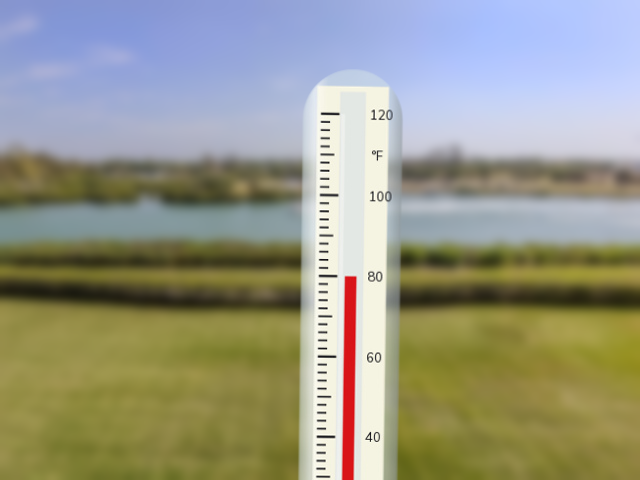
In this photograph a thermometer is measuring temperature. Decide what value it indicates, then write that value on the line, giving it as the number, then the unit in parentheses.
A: 80 (°F)
